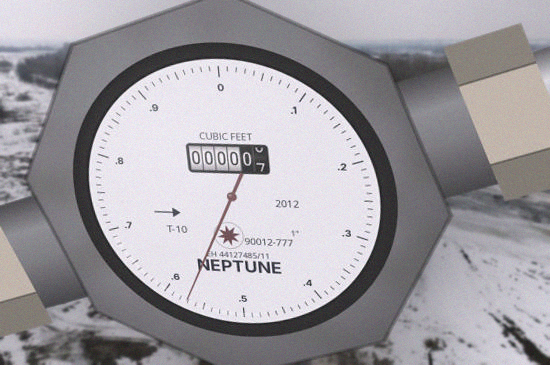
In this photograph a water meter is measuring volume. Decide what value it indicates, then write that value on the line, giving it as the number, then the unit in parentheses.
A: 6.57 (ft³)
